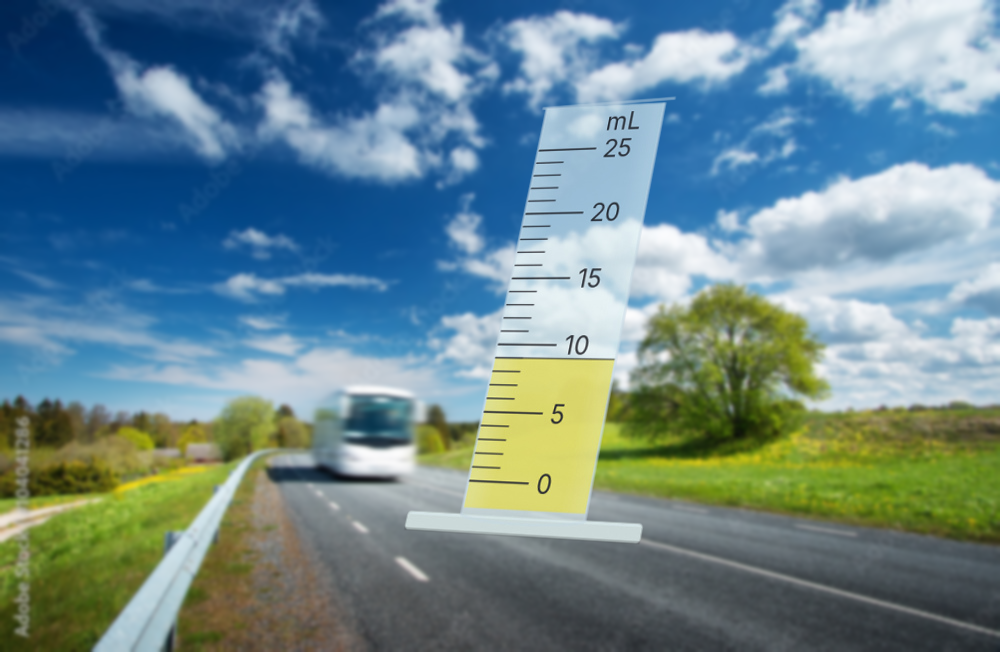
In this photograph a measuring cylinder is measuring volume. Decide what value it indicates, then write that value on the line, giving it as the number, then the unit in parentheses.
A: 9 (mL)
